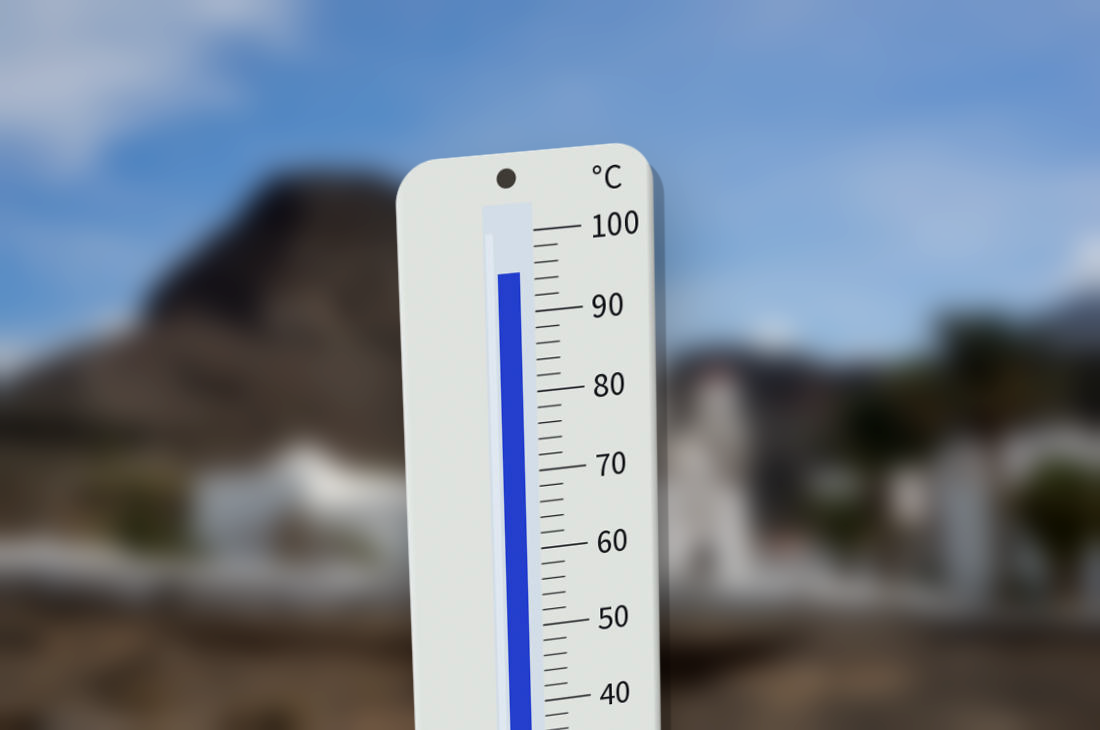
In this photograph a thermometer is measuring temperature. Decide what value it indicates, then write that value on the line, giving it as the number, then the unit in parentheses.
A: 95 (°C)
